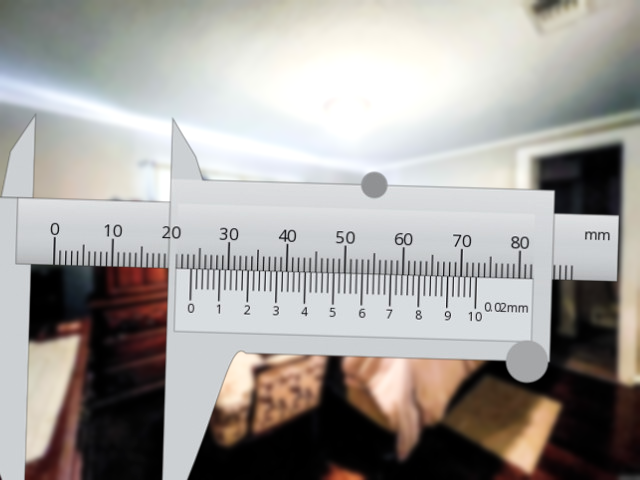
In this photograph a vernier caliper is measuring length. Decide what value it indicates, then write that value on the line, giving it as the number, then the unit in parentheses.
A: 23.6 (mm)
